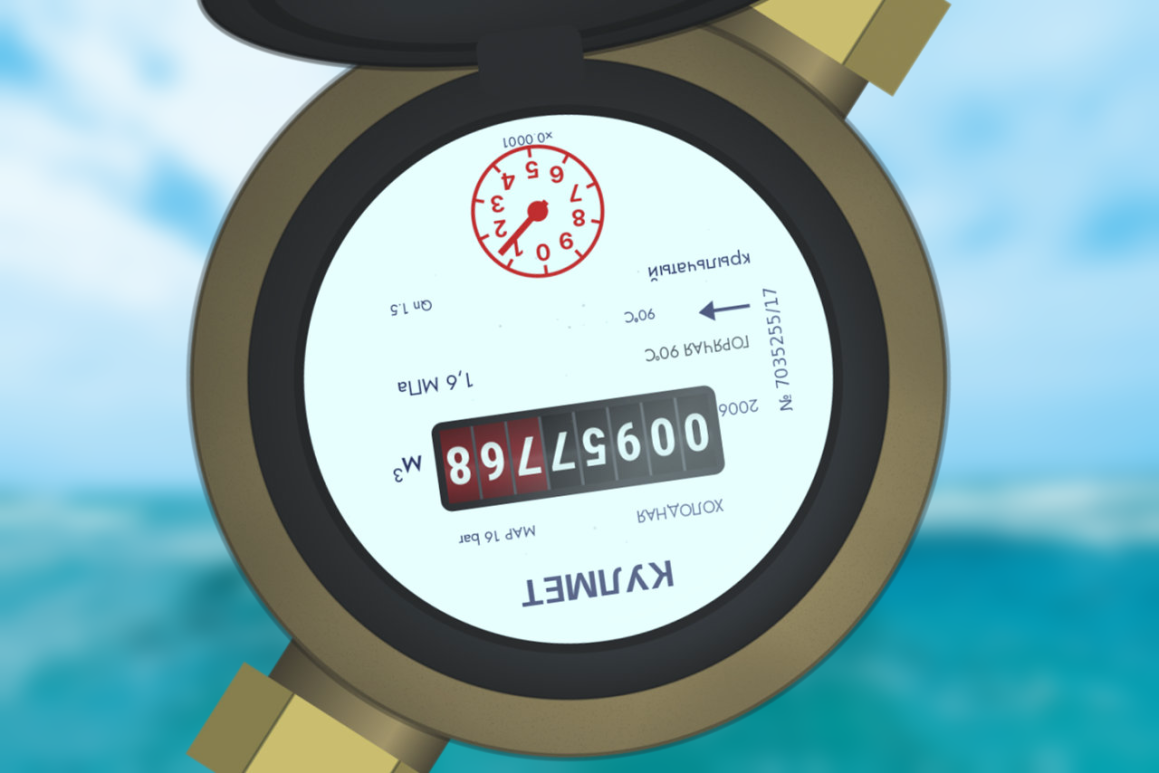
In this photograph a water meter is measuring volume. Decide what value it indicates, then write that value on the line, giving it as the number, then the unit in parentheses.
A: 957.7681 (m³)
